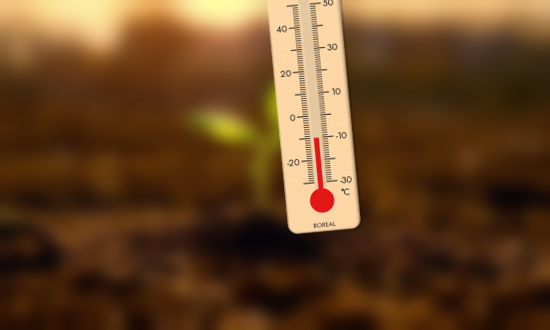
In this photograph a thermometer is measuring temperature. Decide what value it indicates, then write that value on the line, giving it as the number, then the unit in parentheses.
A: -10 (°C)
